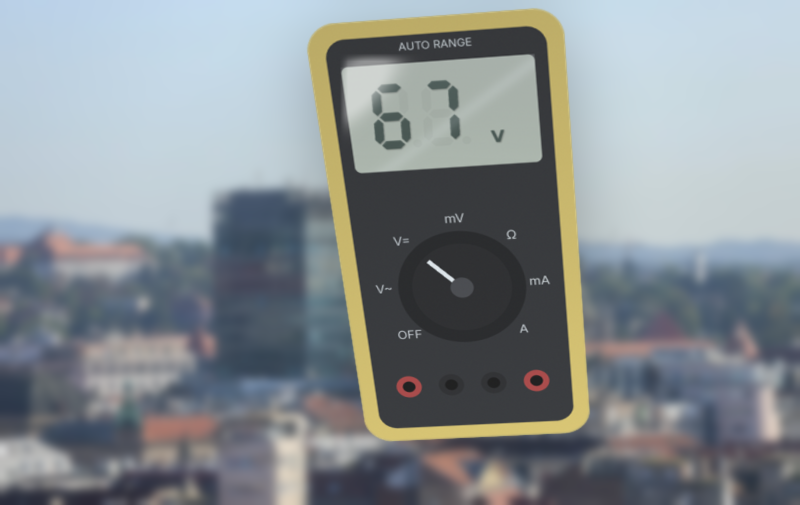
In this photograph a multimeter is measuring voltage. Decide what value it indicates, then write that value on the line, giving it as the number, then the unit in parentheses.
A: 67 (V)
